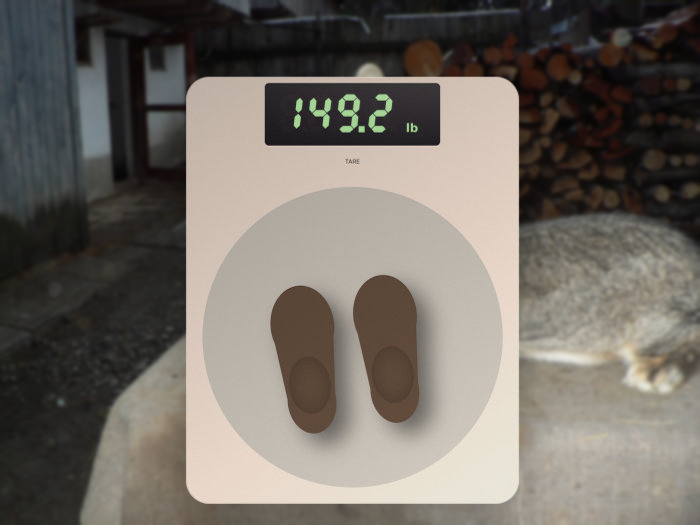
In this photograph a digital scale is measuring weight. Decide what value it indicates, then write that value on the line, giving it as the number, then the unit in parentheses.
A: 149.2 (lb)
